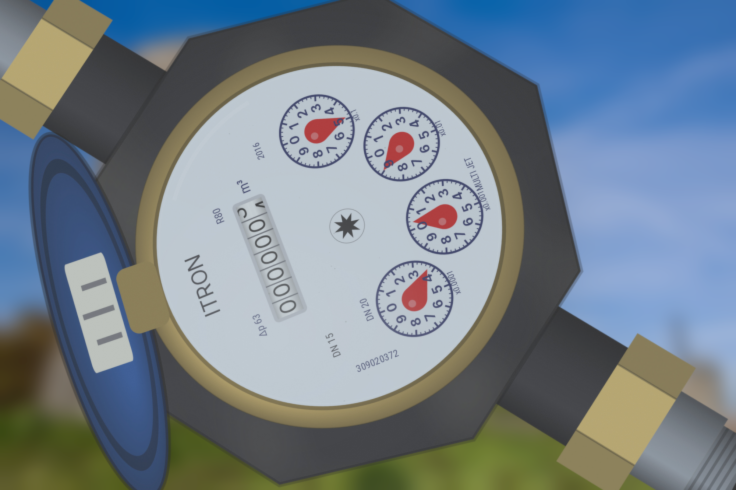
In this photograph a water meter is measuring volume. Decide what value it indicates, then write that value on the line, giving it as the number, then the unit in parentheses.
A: 3.4903 (m³)
